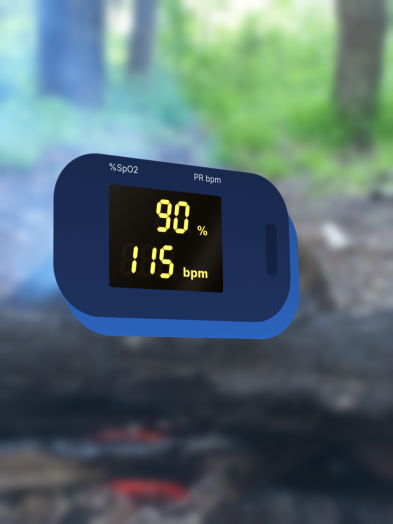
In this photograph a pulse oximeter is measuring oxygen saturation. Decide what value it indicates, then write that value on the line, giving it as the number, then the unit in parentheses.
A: 90 (%)
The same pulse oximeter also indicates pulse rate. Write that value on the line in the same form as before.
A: 115 (bpm)
